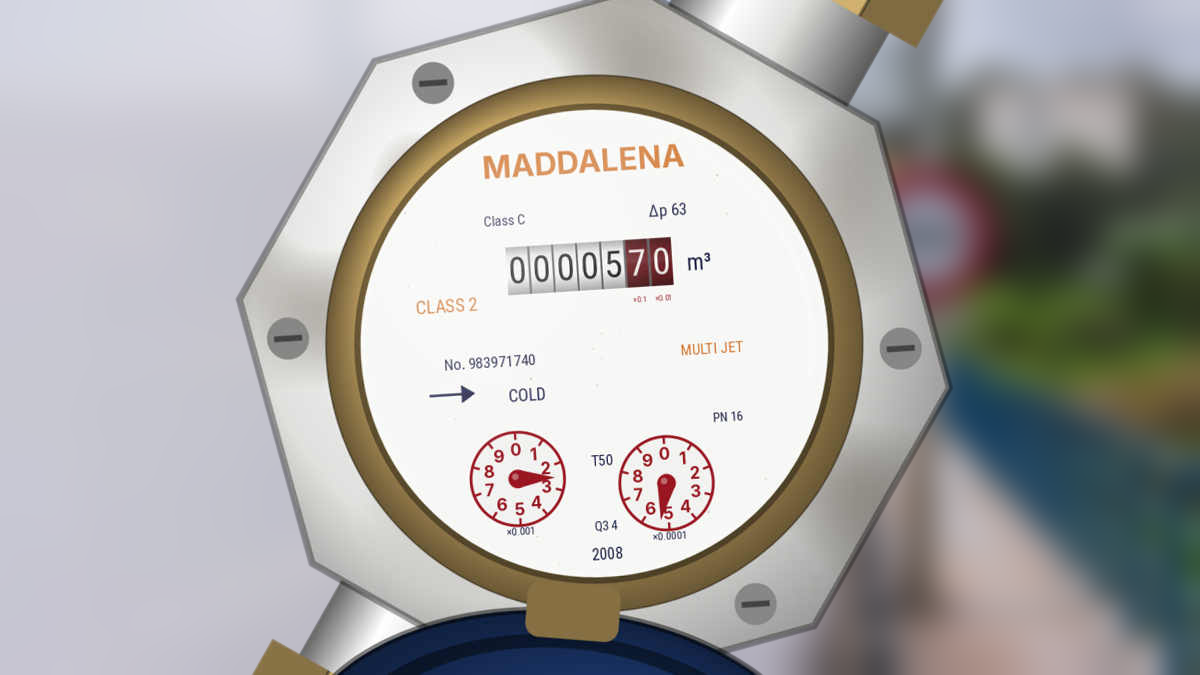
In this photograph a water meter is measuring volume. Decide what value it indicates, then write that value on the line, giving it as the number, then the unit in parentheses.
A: 5.7025 (m³)
